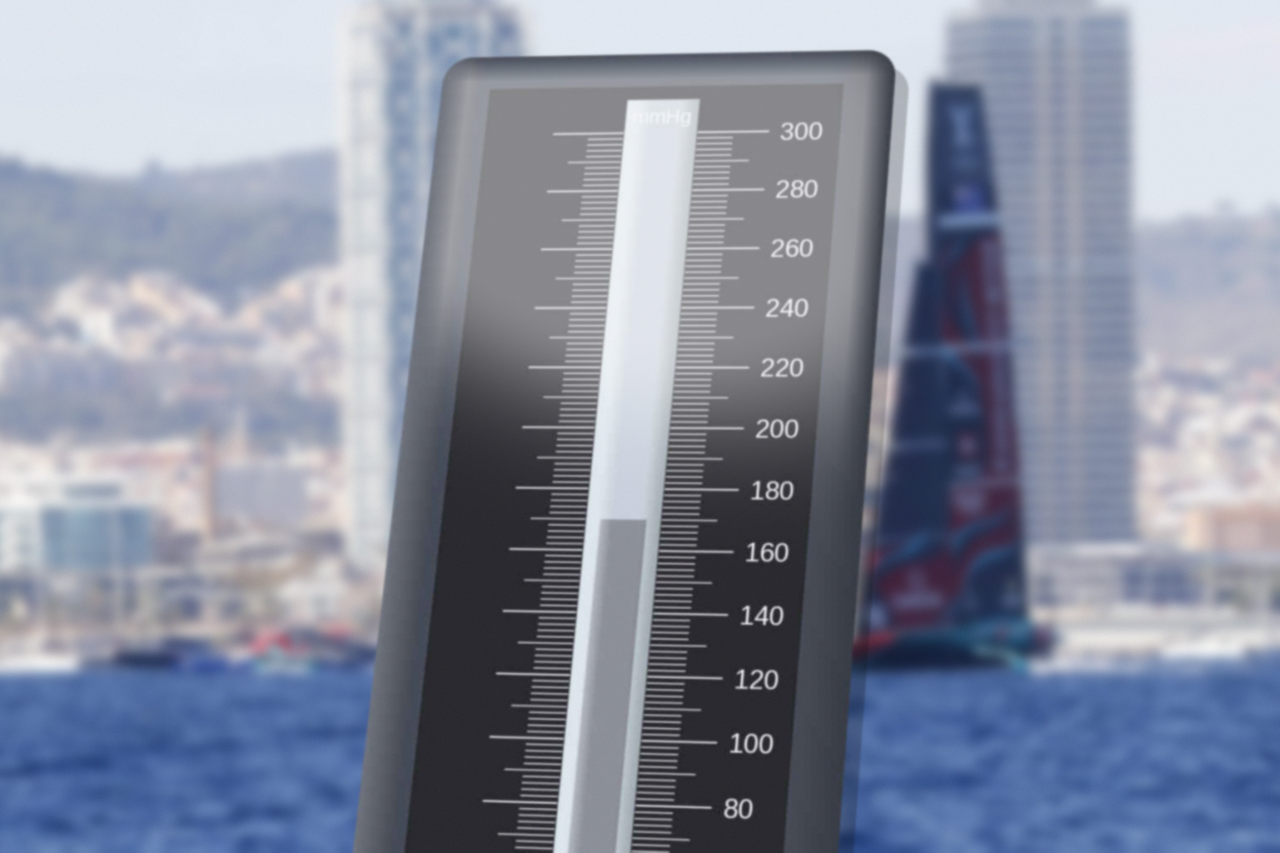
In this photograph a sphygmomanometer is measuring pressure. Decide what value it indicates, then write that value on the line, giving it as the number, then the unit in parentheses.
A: 170 (mmHg)
